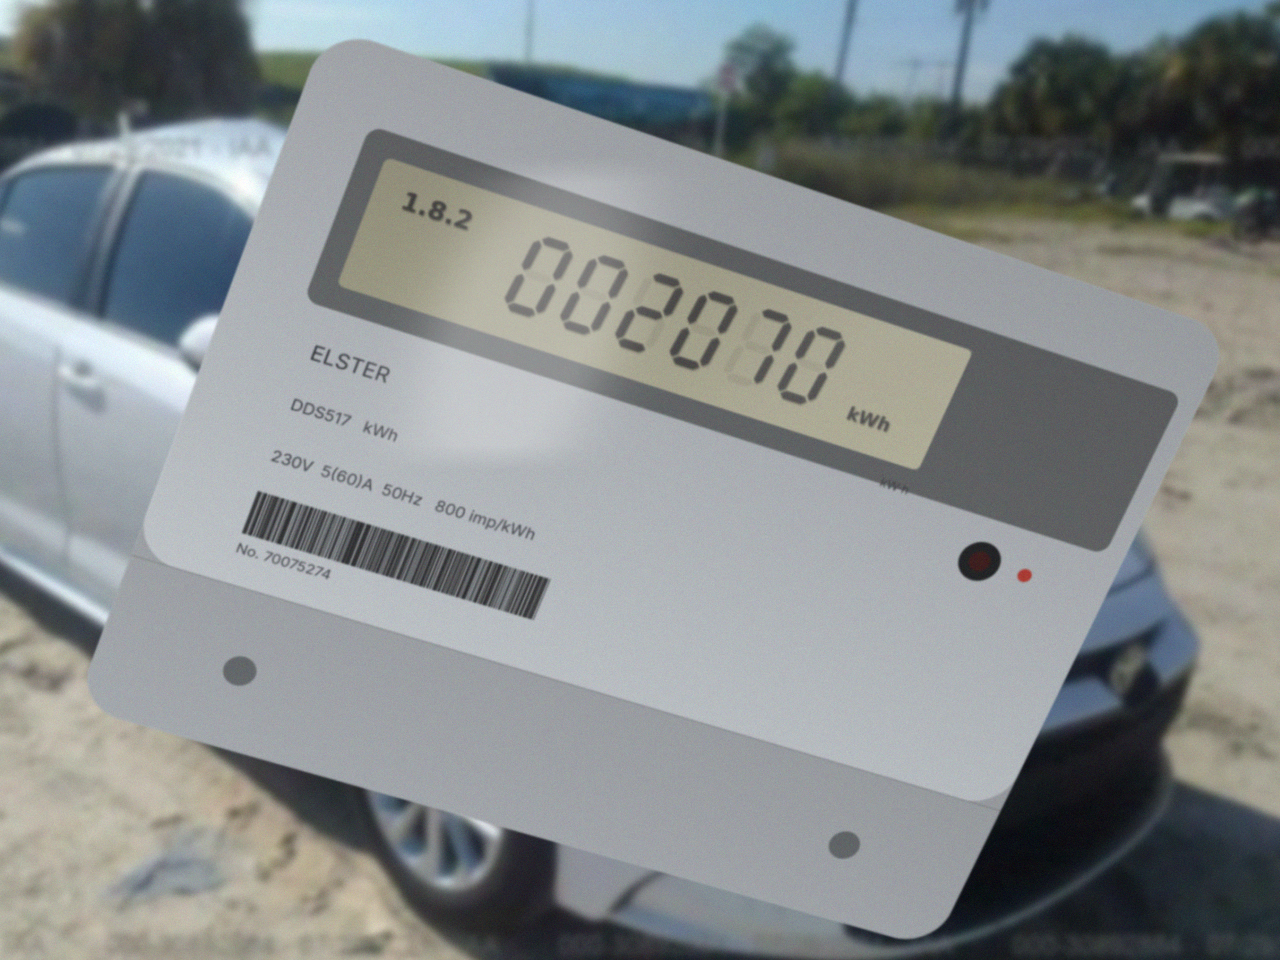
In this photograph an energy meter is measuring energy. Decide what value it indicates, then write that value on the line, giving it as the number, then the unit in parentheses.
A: 2070 (kWh)
